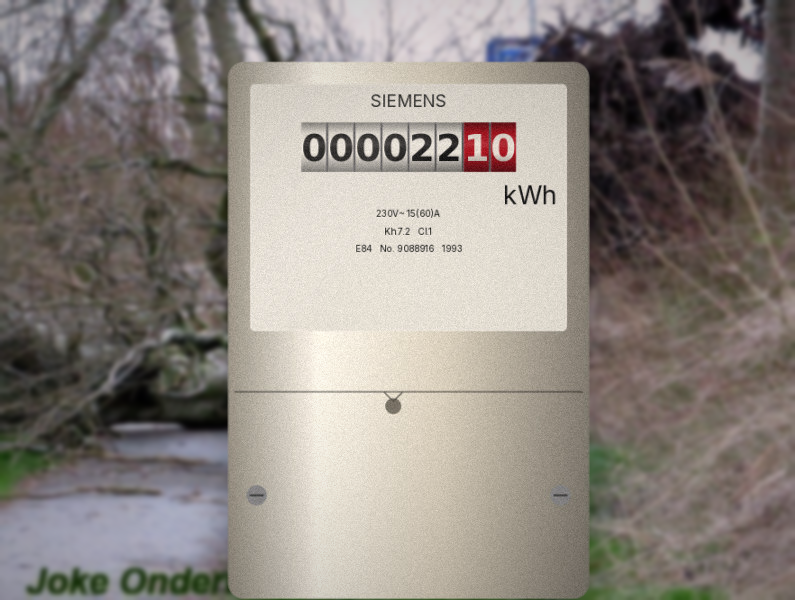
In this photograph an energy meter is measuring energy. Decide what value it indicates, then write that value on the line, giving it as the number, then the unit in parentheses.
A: 22.10 (kWh)
